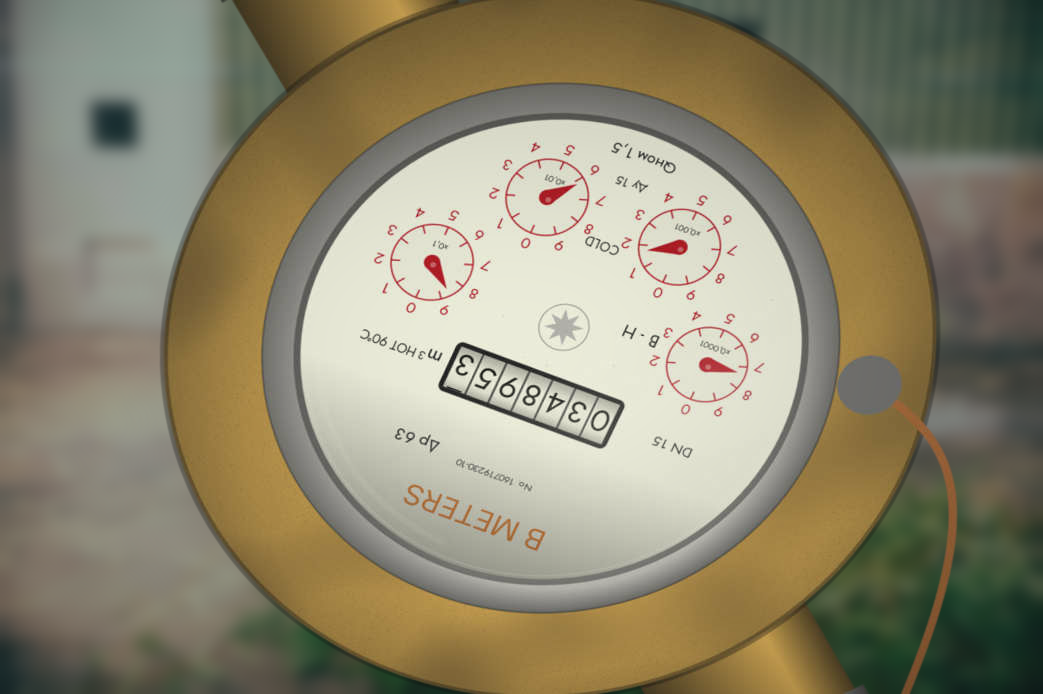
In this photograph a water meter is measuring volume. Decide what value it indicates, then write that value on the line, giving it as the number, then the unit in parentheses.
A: 348952.8617 (m³)
